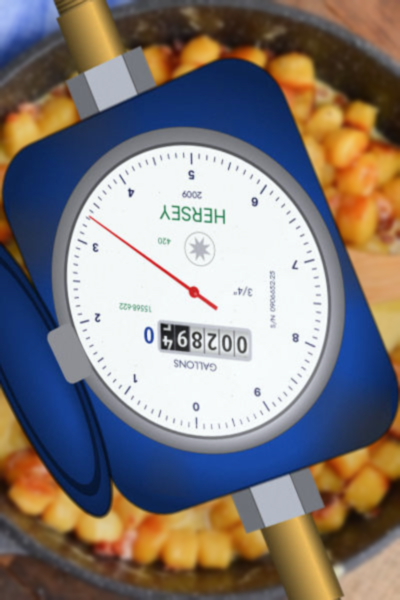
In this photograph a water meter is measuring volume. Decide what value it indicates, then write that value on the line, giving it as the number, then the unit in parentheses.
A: 28943.3 (gal)
